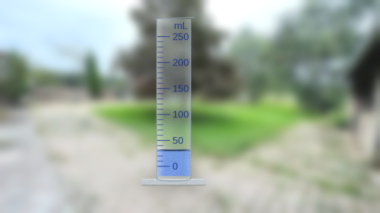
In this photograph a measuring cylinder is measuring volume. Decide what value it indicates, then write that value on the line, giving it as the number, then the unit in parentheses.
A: 30 (mL)
